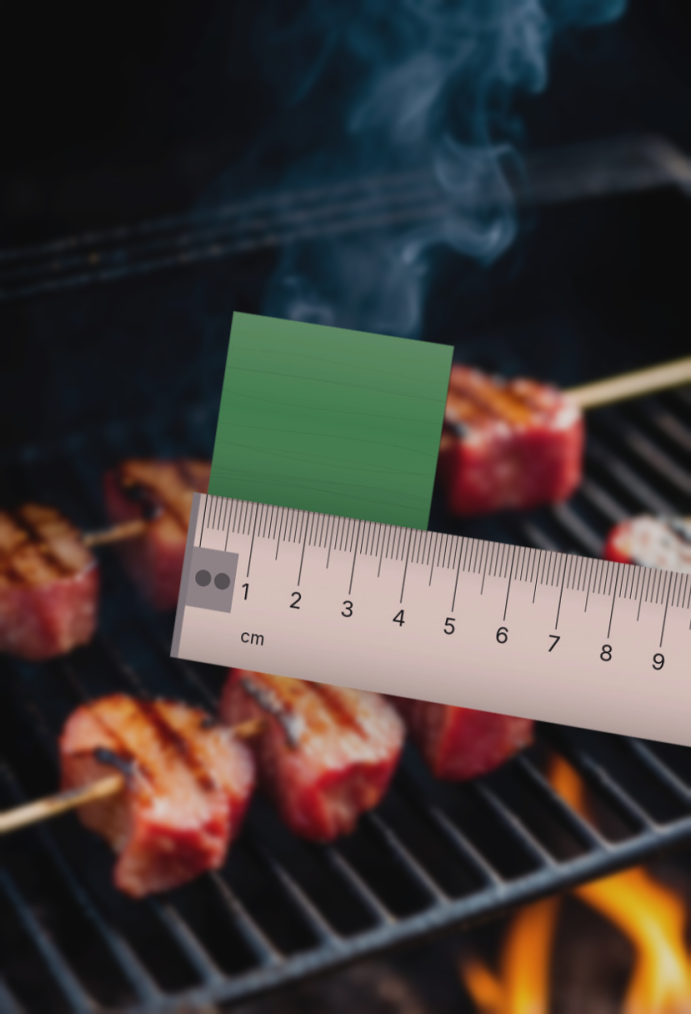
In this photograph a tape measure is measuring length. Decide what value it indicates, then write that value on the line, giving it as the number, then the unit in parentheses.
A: 4.3 (cm)
